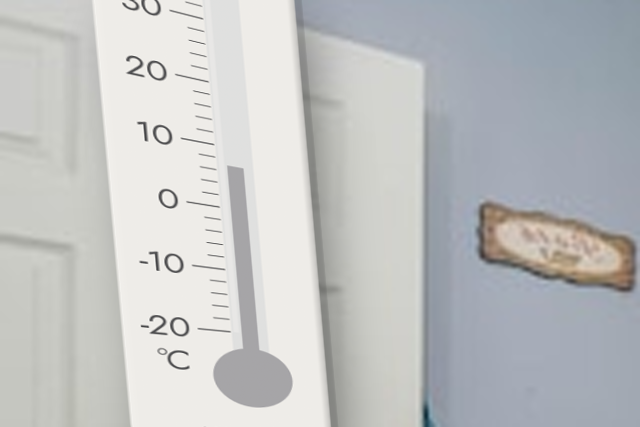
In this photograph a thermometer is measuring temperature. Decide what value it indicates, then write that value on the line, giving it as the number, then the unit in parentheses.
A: 7 (°C)
